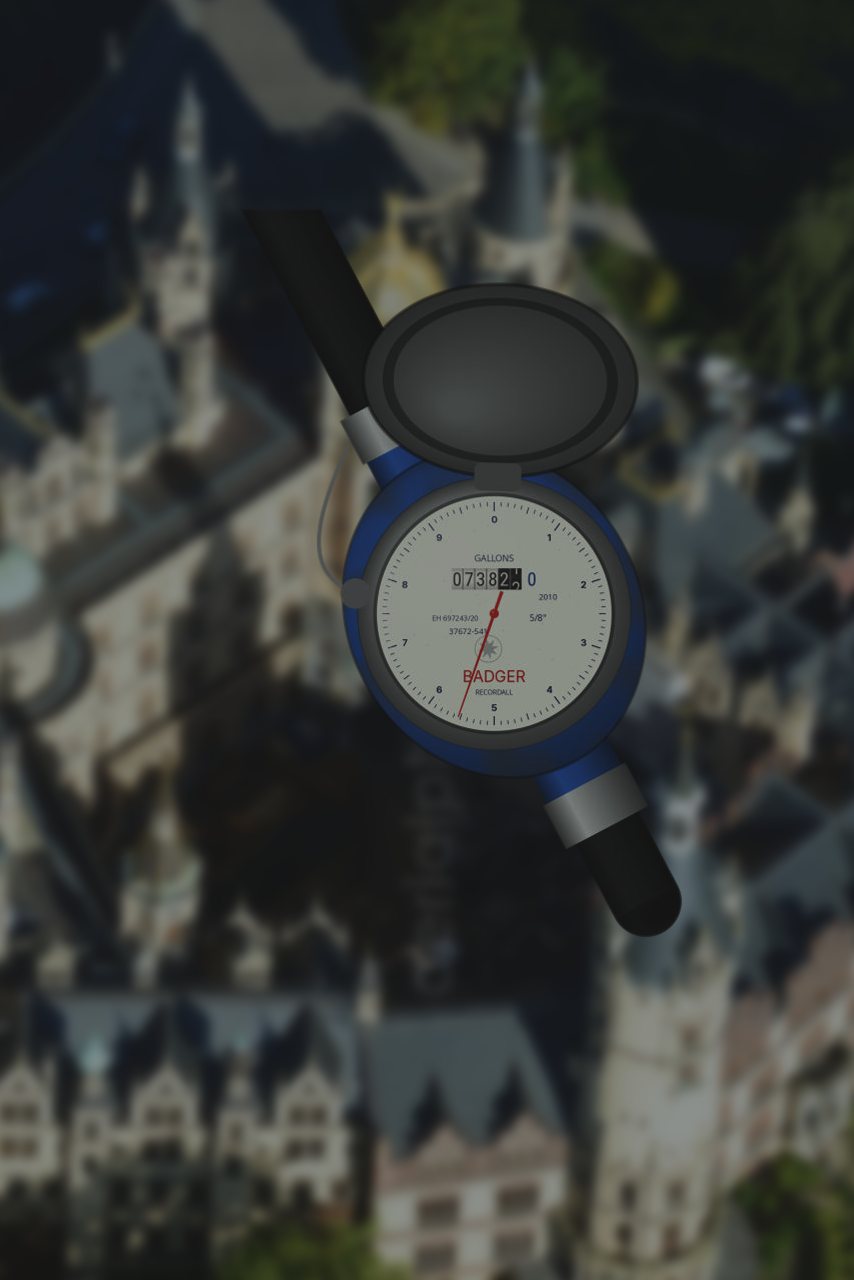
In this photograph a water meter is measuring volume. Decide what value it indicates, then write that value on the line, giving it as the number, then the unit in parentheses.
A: 738215.5 (gal)
